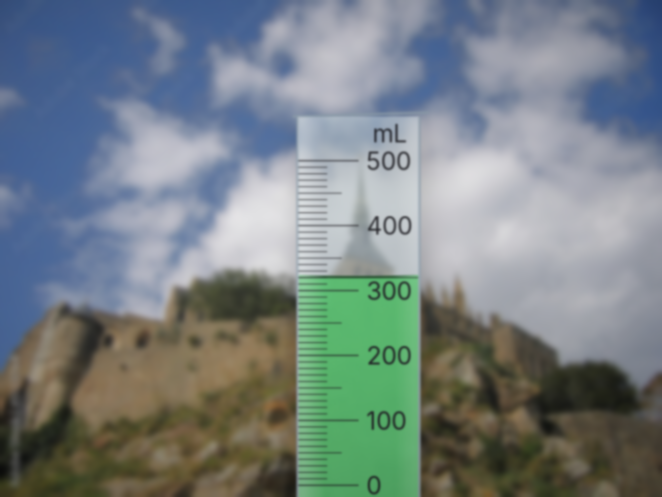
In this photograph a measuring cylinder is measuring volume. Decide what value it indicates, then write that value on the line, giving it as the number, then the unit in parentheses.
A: 320 (mL)
